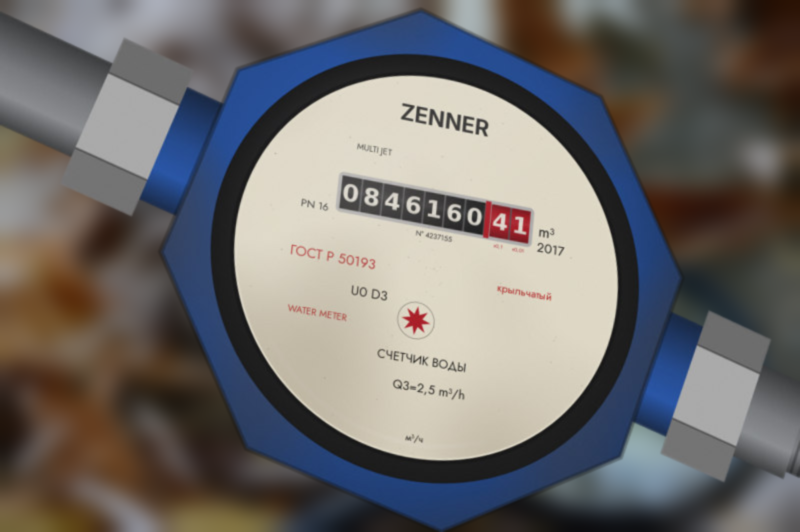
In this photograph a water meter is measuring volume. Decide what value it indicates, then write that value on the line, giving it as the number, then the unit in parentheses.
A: 846160.41 (m³)
